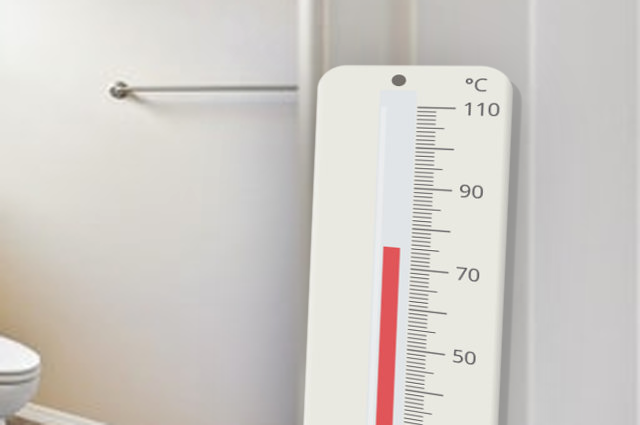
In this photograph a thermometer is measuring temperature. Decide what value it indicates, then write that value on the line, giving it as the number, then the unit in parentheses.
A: 75 (°C)
